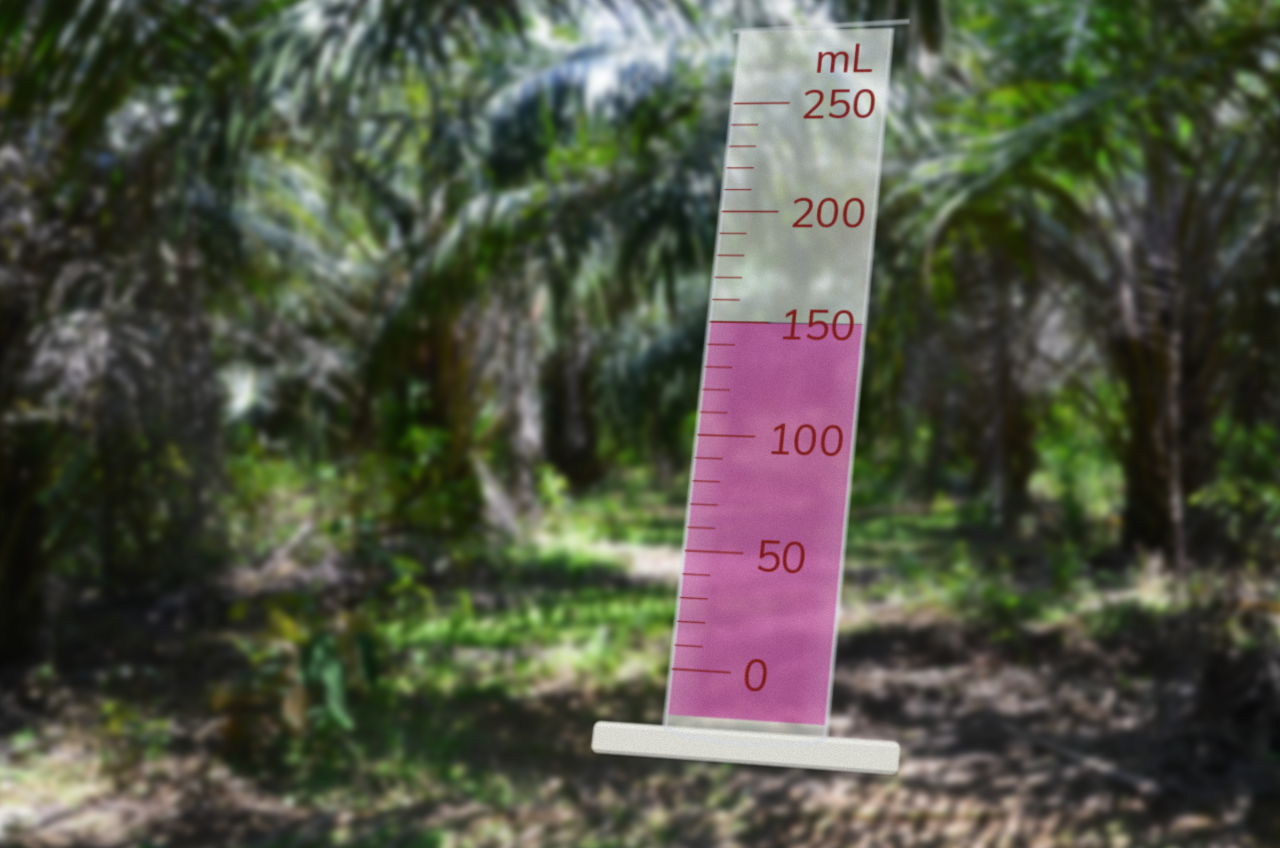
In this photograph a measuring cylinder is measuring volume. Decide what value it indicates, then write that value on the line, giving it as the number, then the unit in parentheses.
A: 150 (mL)
